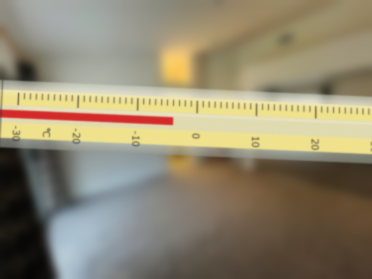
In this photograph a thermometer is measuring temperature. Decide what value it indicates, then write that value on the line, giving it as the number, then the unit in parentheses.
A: -4 (°C)
